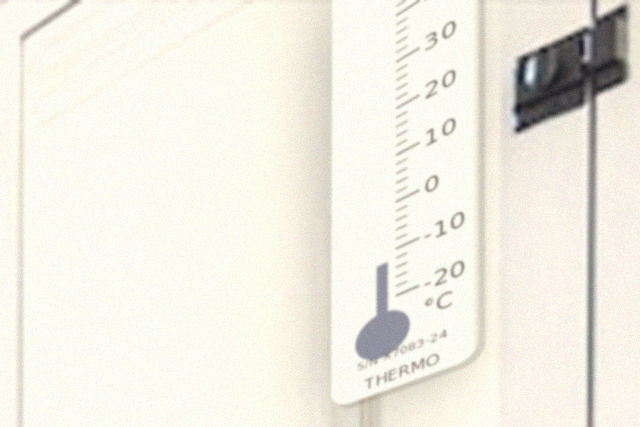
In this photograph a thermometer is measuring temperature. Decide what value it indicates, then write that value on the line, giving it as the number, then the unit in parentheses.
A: -12 (°C)
